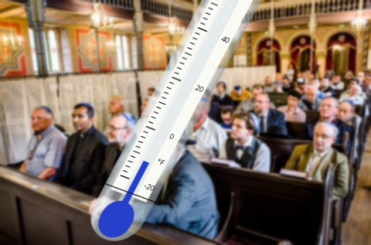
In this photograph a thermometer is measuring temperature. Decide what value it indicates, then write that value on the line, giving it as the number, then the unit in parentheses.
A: -12 (°F)
